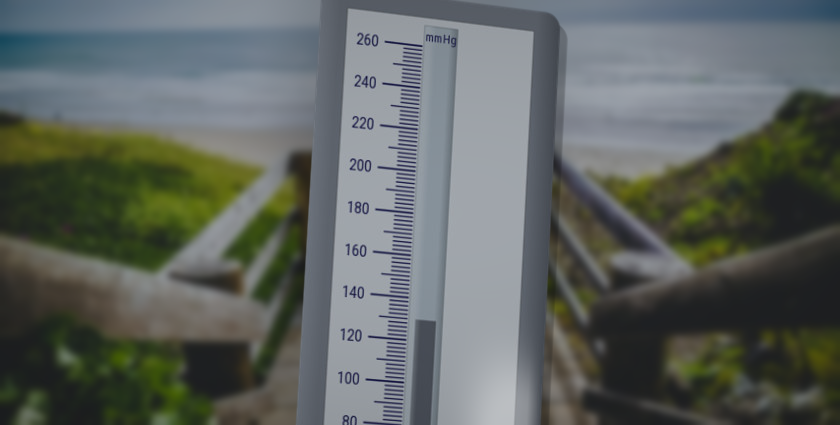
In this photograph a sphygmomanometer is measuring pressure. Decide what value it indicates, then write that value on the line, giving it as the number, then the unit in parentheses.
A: 130 (mmHg)
